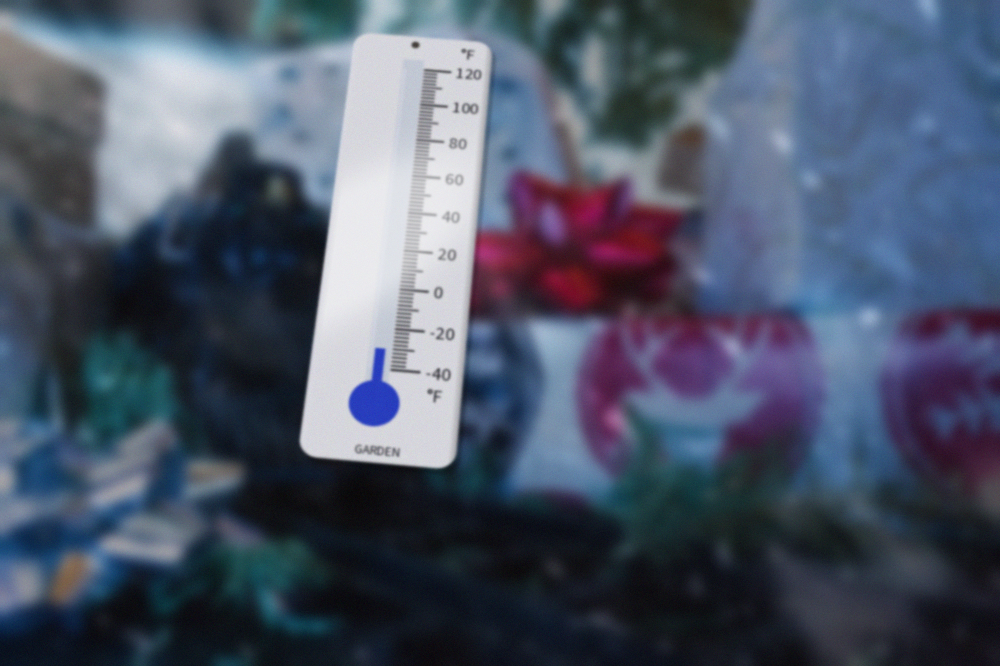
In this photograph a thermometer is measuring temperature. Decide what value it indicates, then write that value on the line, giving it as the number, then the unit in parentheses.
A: -30 (°F)
